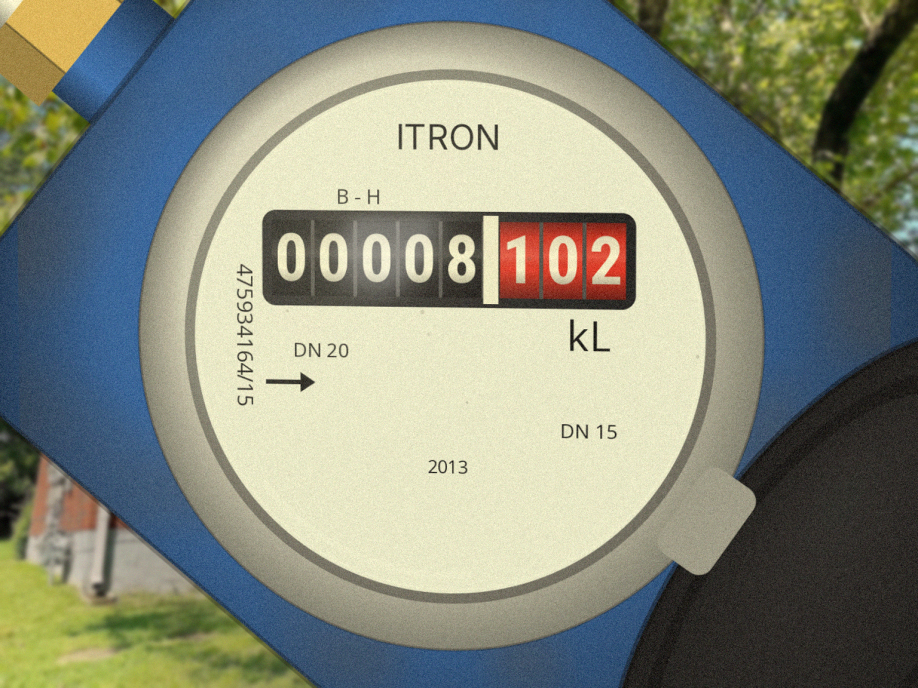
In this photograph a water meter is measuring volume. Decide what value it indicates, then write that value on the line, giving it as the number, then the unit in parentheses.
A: 8.102 (kL)
